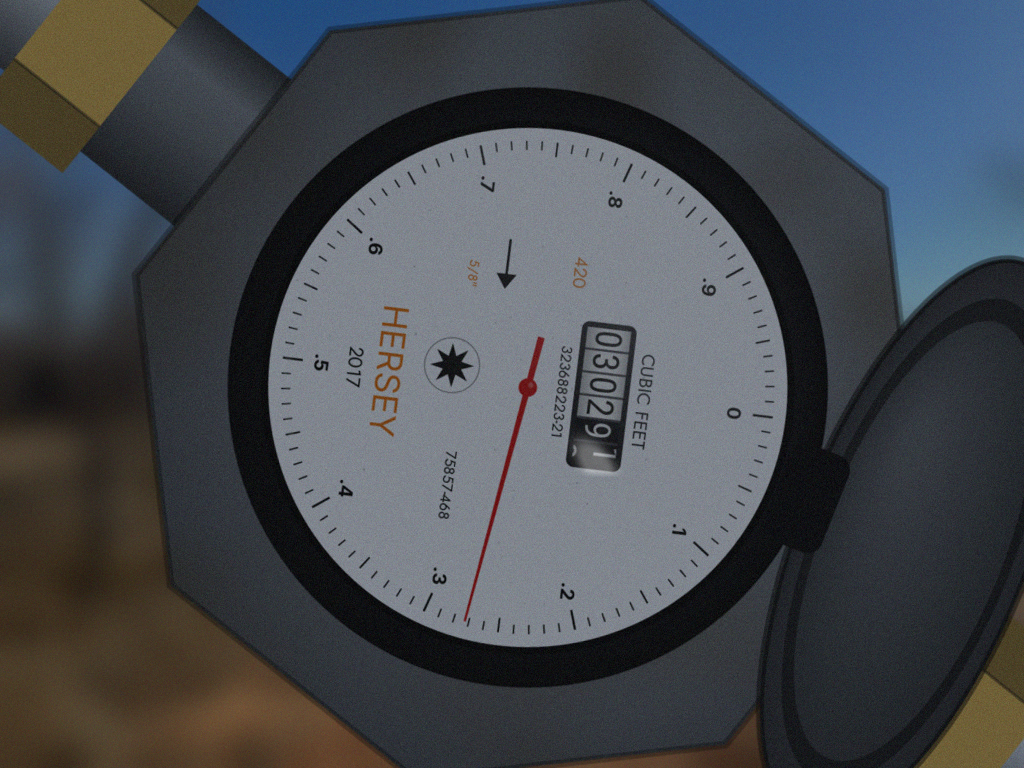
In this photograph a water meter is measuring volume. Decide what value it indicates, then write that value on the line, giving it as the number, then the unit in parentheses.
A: 30291.27 (ft³)
